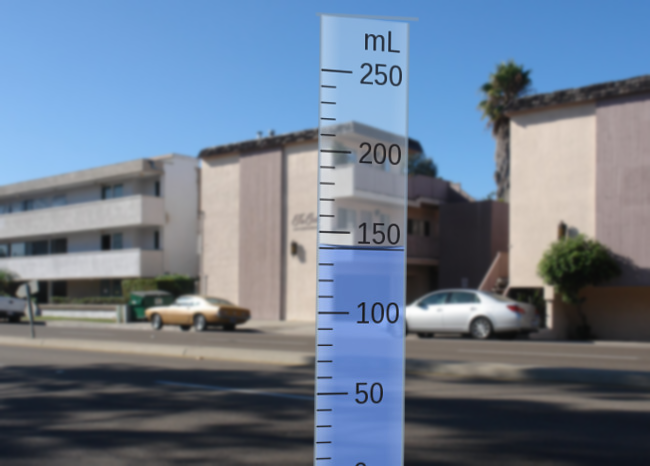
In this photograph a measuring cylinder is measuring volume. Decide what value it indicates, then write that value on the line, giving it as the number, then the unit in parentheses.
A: 140 (mL)
